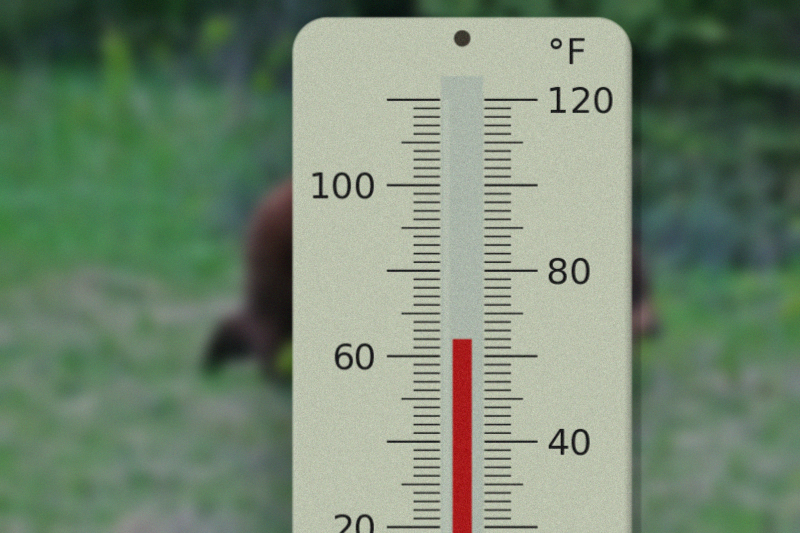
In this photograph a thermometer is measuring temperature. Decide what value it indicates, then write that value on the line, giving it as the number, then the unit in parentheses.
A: 64 (°F)
